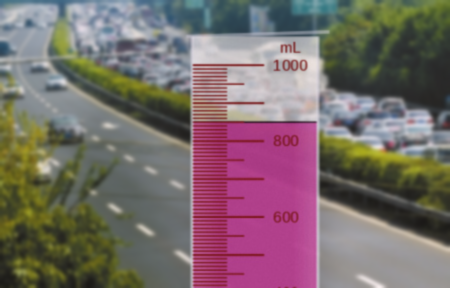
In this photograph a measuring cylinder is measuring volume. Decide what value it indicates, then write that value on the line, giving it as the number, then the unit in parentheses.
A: 850 (mL)
